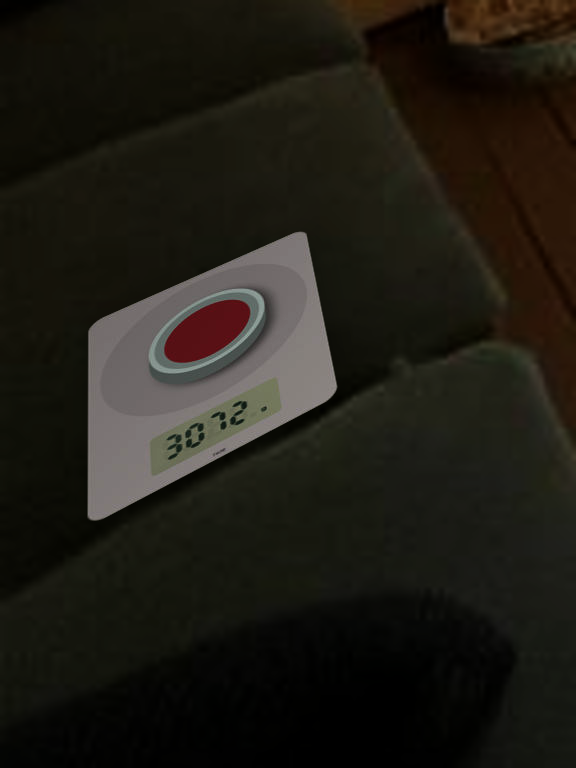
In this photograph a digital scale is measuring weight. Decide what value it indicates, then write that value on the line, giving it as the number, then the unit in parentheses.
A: 3072 (g)
